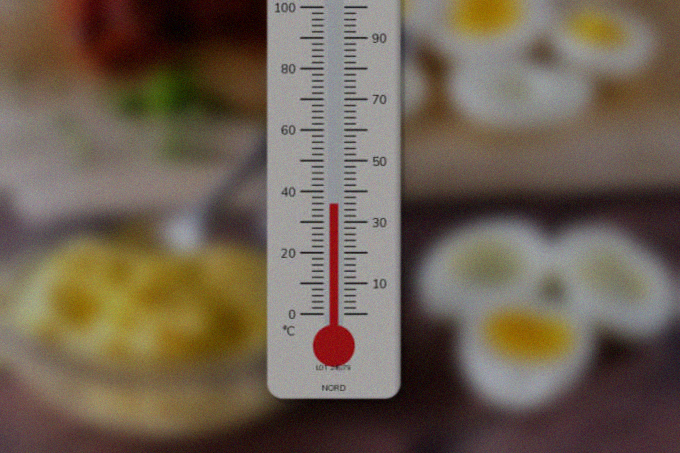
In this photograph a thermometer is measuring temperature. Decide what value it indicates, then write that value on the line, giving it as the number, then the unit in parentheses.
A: 36 (°C)
